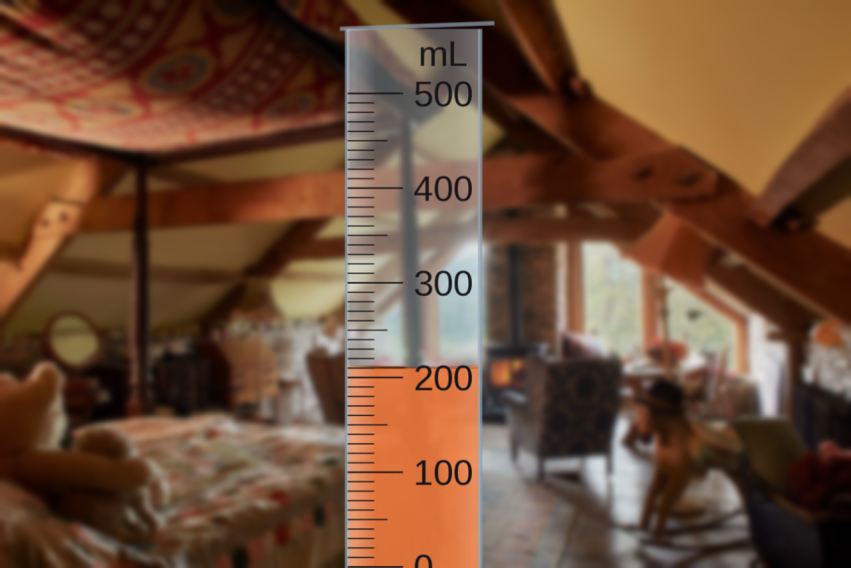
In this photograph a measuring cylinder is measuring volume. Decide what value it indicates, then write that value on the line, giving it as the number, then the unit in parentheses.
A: 210 (mL)
